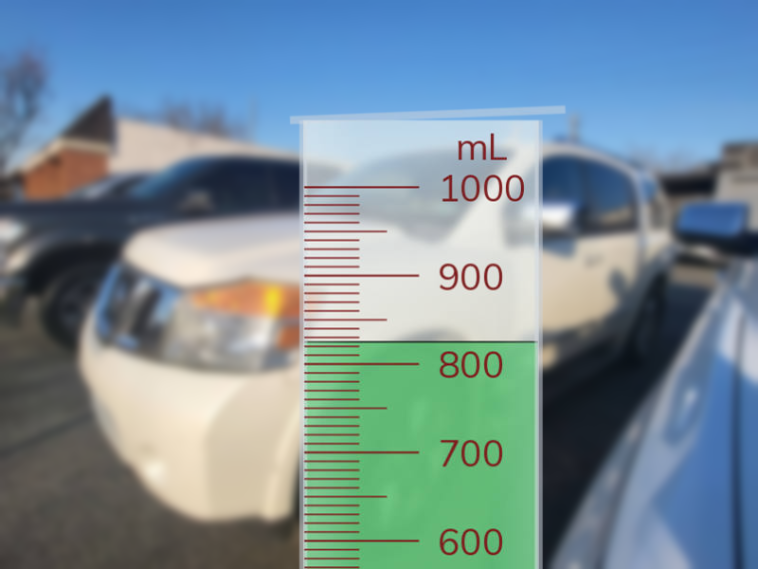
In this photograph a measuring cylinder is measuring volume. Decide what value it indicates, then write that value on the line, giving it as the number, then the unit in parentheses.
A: 825 (mL)
